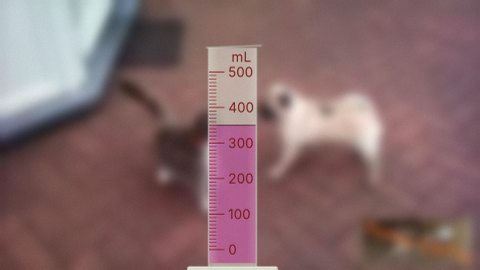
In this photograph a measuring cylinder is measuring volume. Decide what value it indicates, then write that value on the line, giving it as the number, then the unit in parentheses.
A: 350 (mL)
